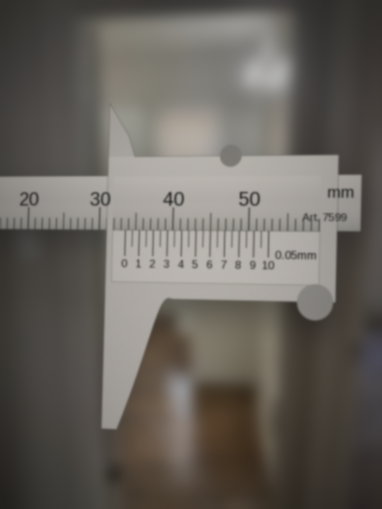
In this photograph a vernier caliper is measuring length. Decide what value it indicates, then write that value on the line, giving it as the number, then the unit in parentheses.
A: 33.6 (mm)
